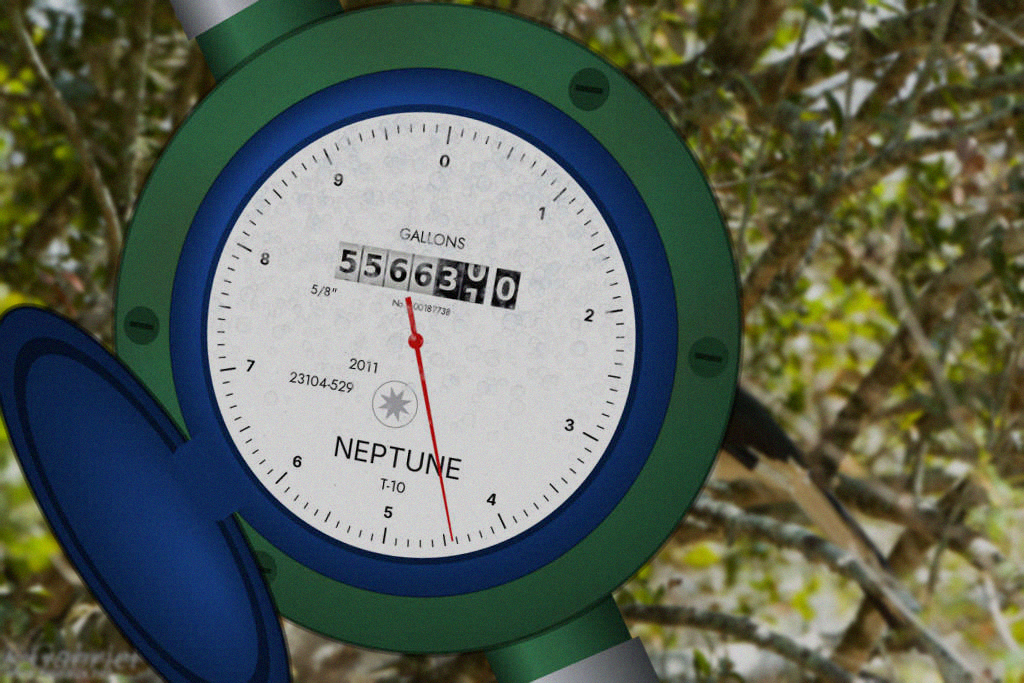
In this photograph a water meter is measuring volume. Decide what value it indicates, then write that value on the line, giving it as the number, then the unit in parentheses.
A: 5566304.4 (gal)
